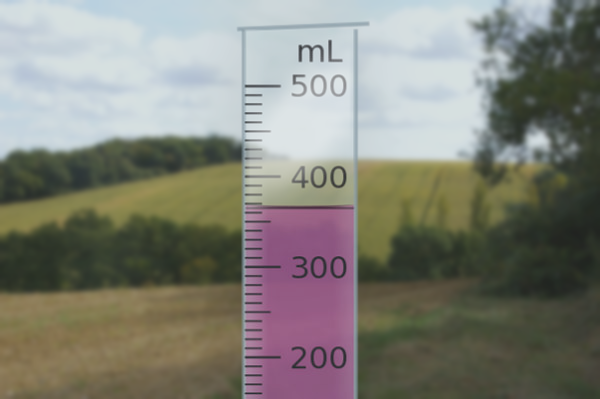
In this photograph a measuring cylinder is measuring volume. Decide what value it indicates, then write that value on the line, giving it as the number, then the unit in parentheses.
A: 365 (mL)
